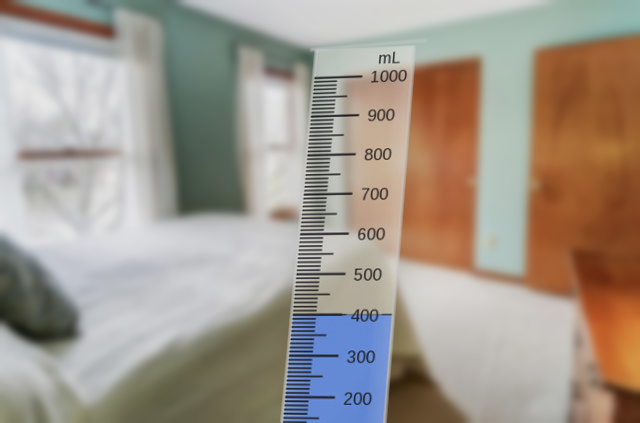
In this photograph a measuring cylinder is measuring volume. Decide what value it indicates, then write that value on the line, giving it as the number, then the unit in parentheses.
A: 400 (mL)
